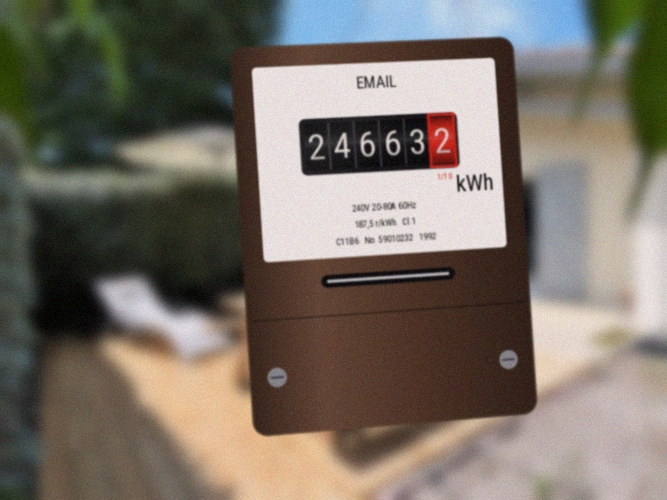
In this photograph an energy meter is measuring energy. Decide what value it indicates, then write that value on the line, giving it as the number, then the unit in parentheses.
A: 24663.2 (kWh)
